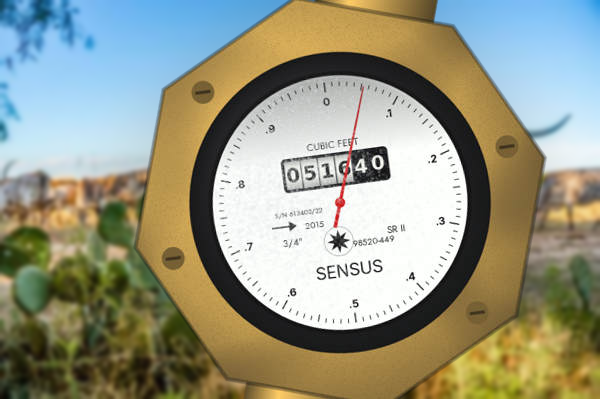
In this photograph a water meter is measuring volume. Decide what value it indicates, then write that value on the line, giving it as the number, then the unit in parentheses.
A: 51640.05 (ft³)
